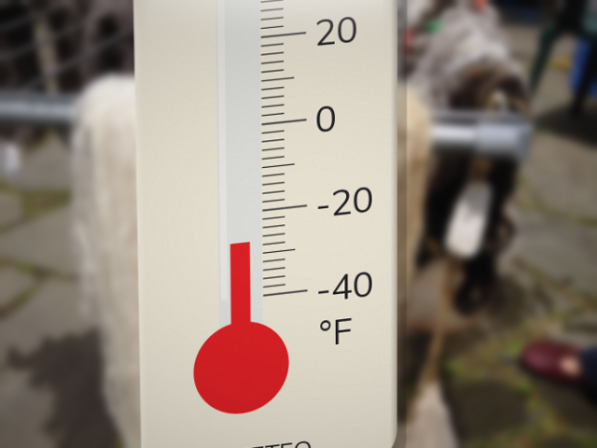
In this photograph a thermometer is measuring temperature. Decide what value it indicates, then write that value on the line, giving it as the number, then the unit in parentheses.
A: -27 (°F)
